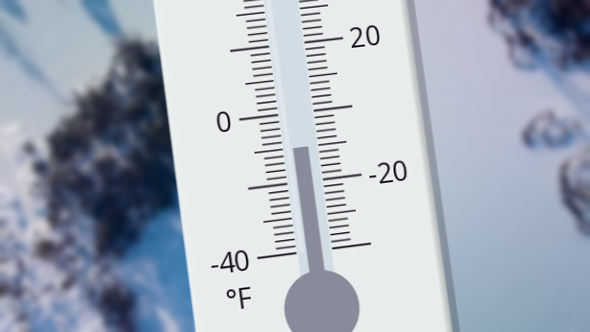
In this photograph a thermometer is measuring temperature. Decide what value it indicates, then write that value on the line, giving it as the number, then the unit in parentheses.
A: -10 (°F)
